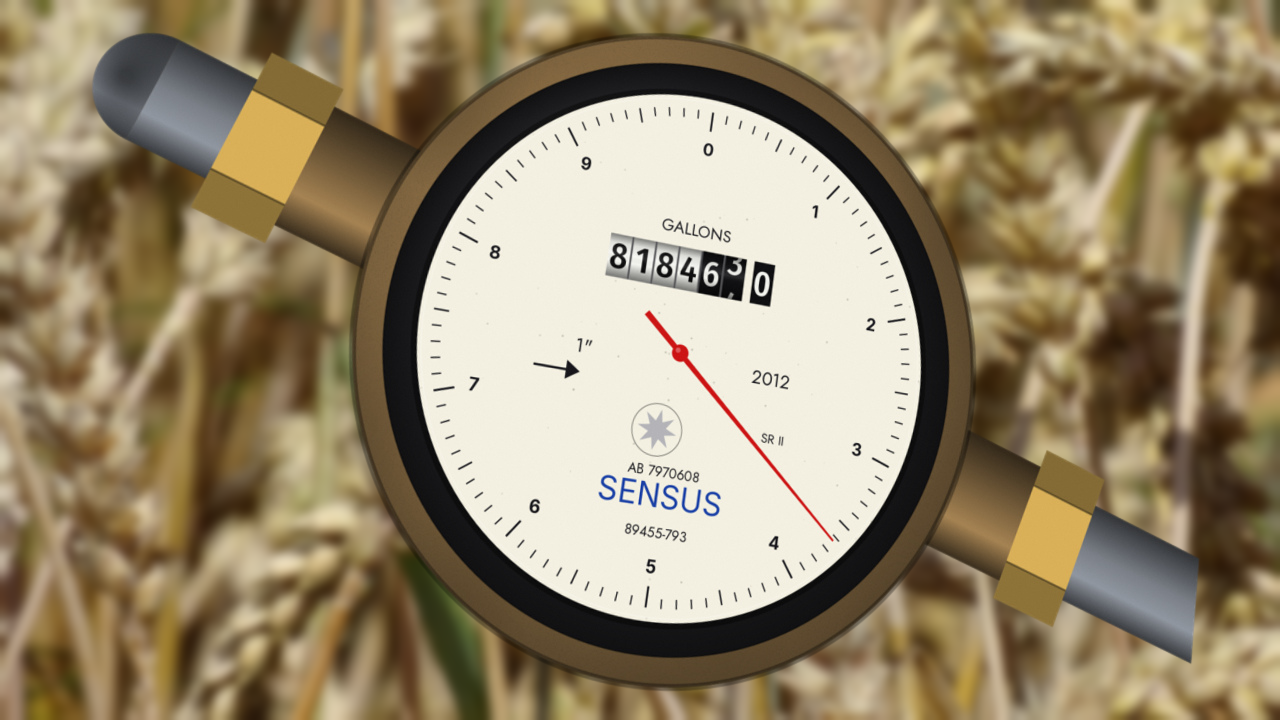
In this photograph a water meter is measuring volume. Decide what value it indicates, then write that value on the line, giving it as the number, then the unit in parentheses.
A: 8184633.6 (gal)
